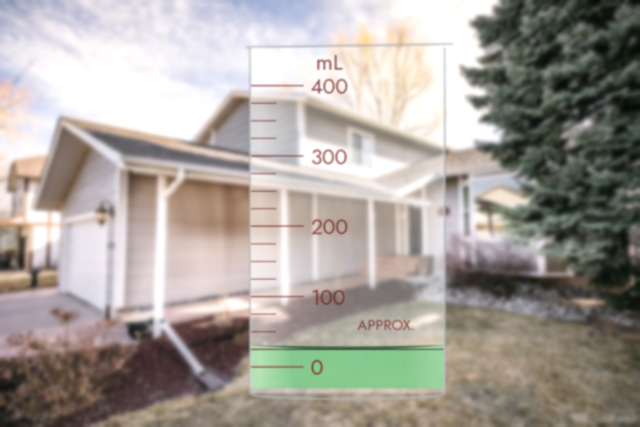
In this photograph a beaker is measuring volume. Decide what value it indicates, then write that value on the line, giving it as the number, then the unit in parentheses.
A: 25 (mL)
